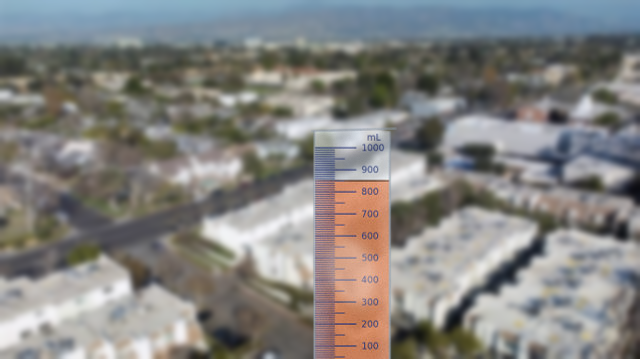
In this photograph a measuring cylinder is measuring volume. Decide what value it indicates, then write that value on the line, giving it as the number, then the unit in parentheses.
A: 850 (mL)
